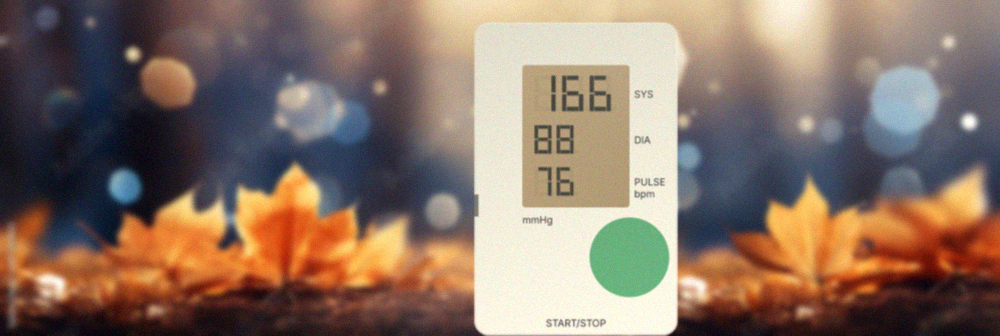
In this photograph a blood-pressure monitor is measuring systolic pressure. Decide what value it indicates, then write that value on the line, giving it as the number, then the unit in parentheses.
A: 166 (mmHg)
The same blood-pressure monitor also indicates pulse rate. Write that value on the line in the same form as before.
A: 76 (bpm)
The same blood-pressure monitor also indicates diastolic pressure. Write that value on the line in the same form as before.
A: 88 (mmHg)
